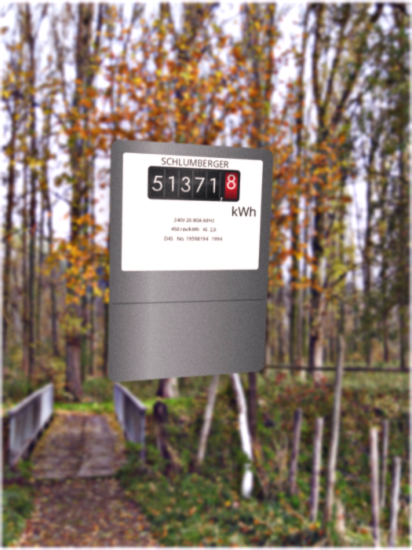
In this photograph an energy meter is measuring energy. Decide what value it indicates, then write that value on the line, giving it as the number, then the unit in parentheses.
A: 51371.8 (kWh)
